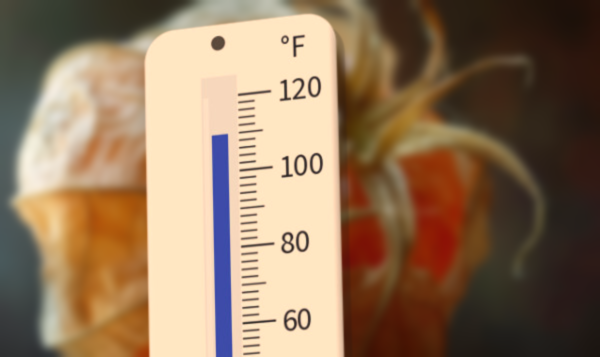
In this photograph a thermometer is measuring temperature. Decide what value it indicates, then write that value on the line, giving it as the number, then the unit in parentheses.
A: 110 (°F)
